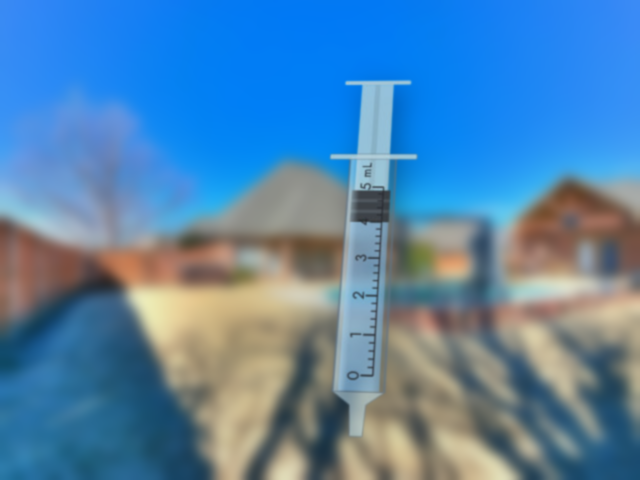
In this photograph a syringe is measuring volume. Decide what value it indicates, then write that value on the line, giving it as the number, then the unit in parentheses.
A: 4 (mL)
